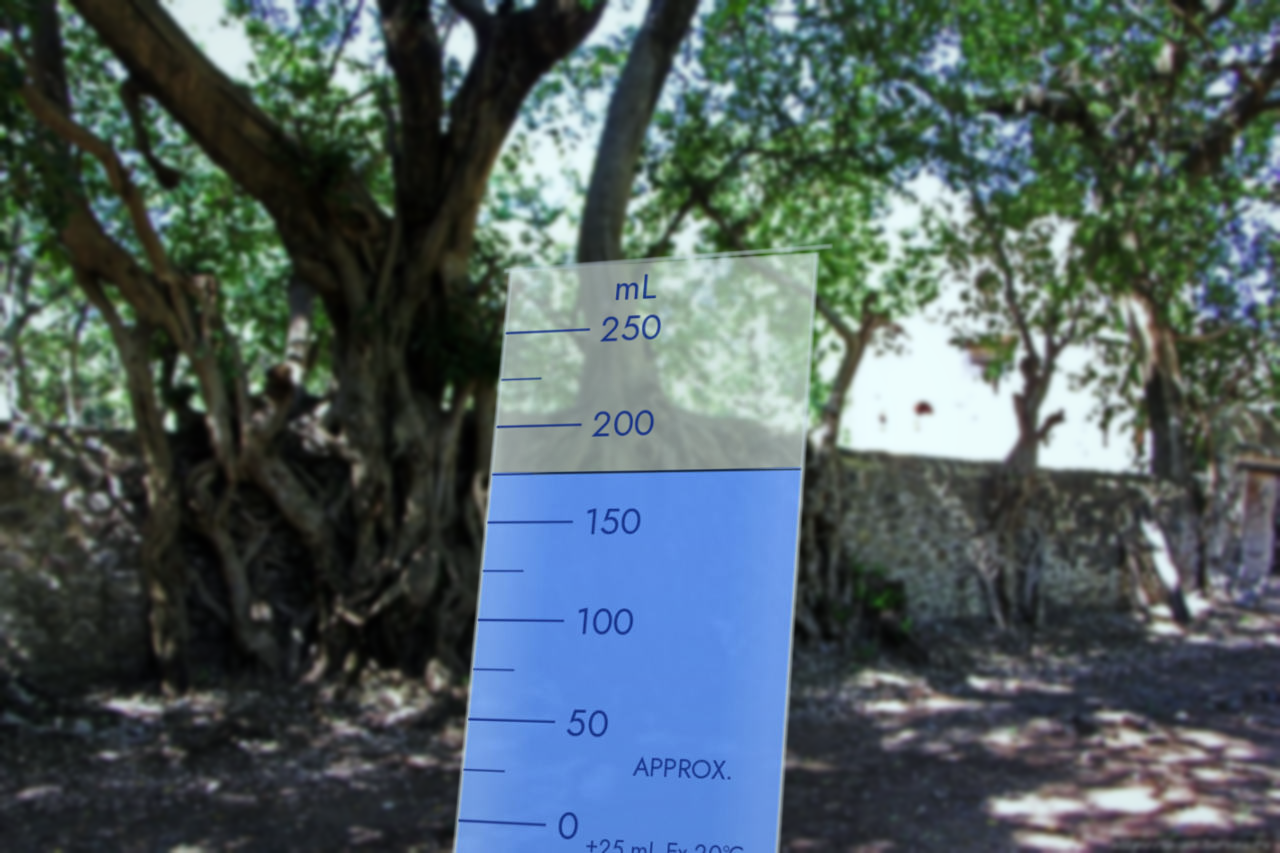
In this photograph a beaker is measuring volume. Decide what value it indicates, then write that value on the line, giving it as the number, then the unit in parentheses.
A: 175 (mL)
